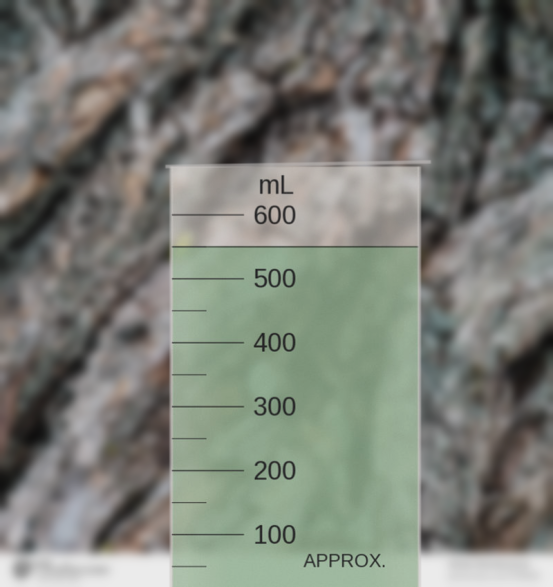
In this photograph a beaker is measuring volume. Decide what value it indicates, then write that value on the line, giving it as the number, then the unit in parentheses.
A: 550 (mL)
